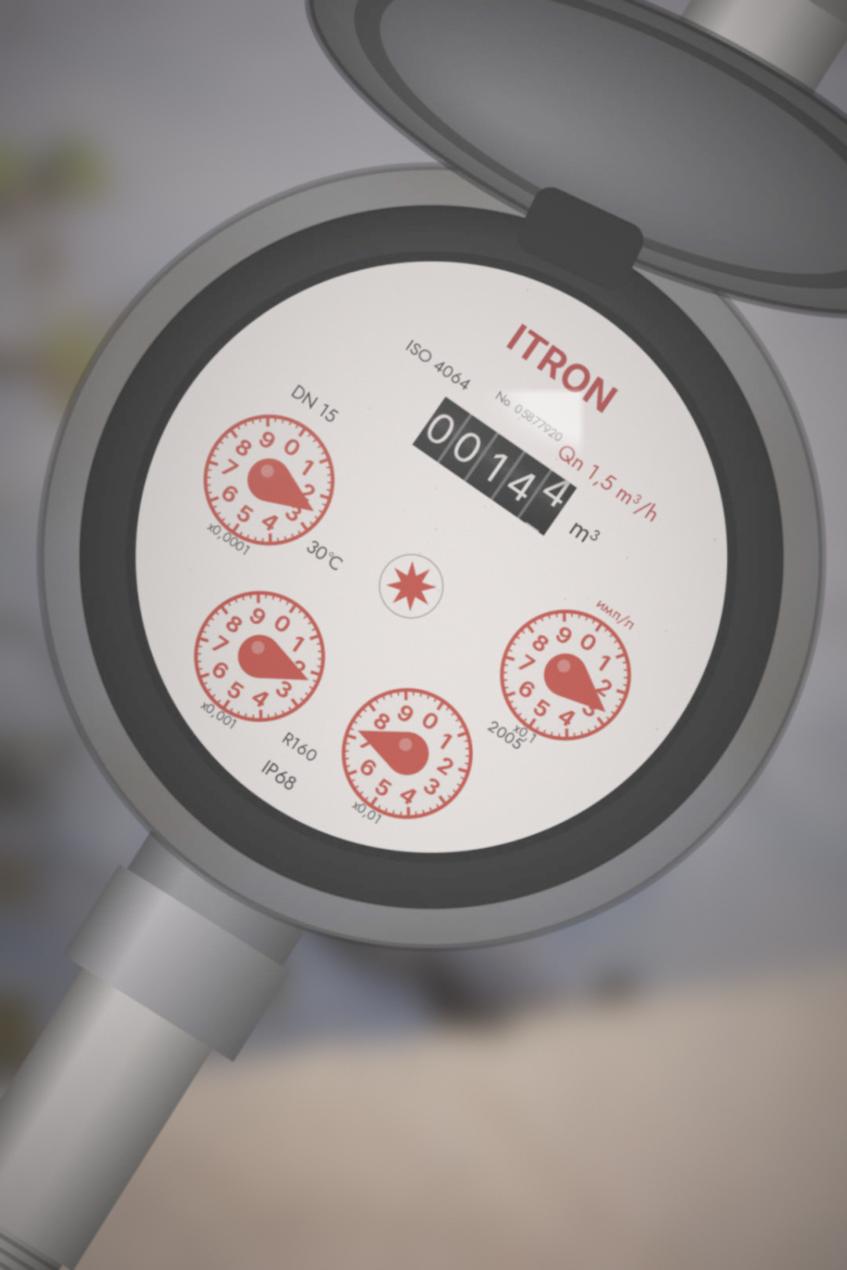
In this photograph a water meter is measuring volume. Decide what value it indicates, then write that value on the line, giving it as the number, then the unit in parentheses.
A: 144.2722 (m³)
